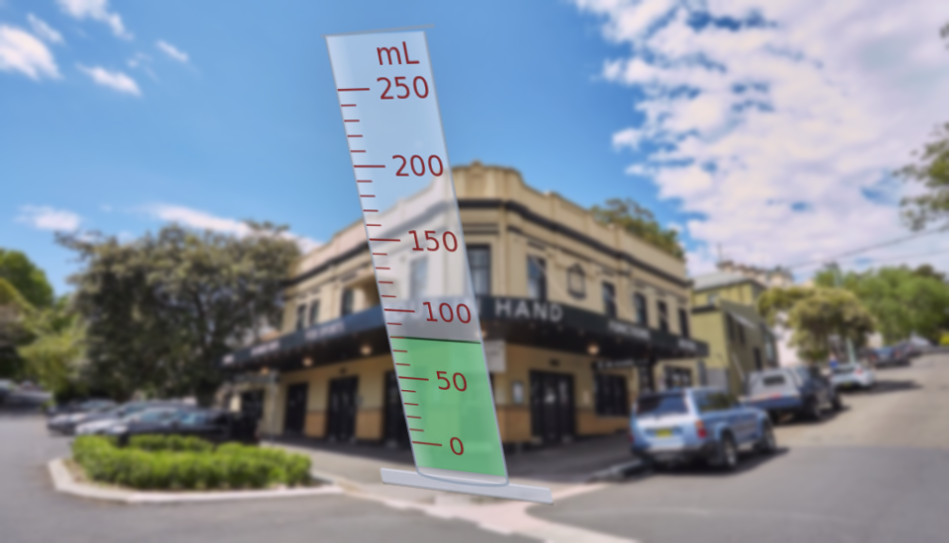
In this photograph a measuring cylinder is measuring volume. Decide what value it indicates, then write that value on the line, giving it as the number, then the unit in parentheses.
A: 80 (mL)
